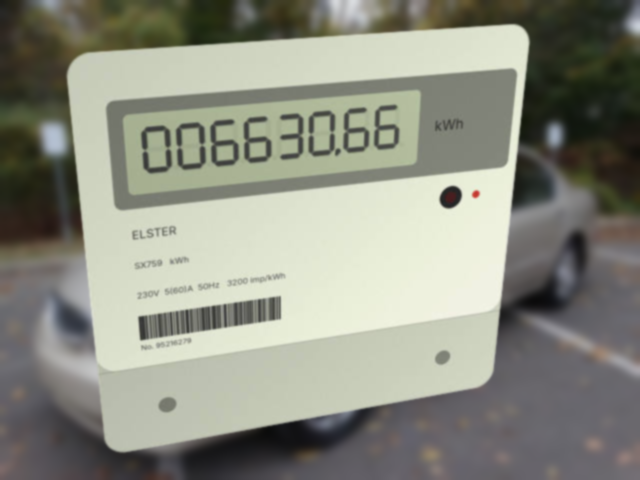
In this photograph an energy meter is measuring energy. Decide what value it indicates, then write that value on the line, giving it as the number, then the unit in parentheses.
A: 6630.66 (kWh)
